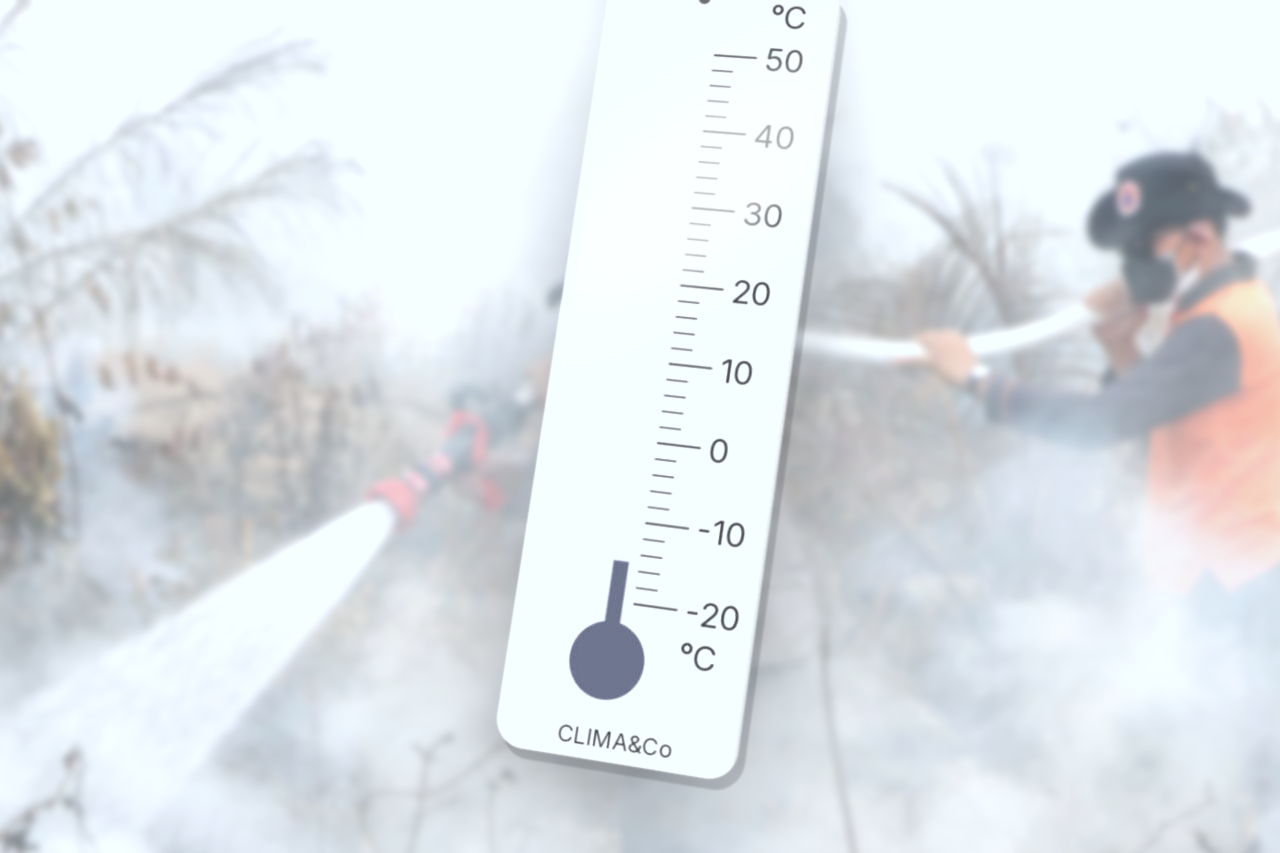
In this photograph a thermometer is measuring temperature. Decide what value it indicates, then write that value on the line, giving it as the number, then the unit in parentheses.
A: -15 (°C)
